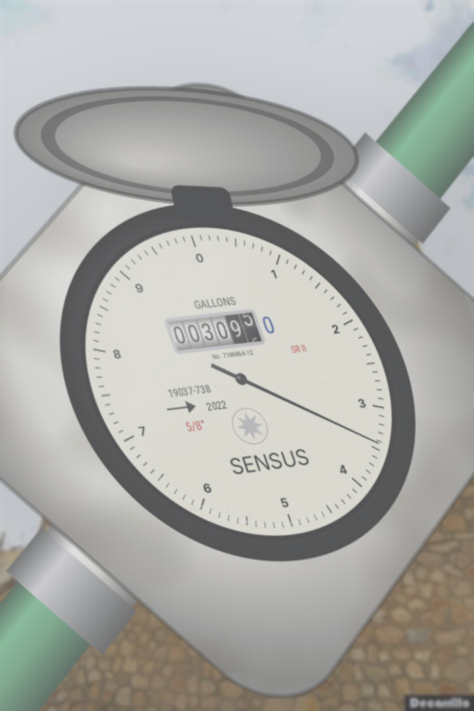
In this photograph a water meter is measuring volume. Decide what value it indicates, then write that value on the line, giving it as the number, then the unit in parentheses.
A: 30953.4 (gal)
